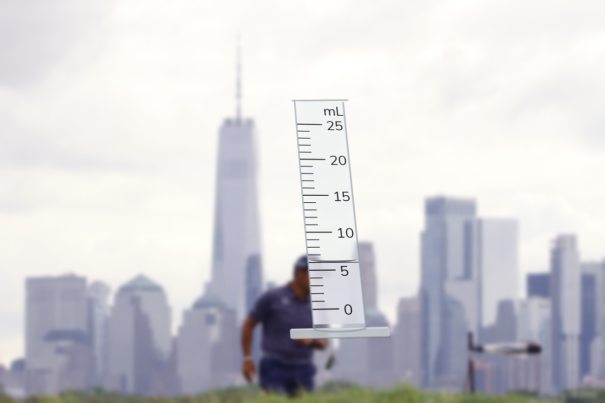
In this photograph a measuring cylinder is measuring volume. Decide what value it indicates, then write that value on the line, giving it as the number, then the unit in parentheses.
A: 6 (mL)
